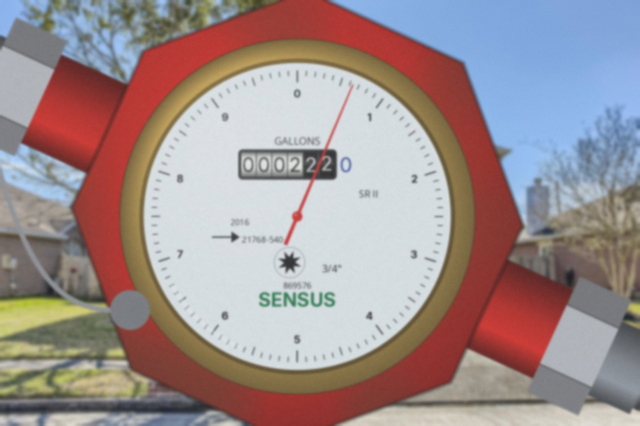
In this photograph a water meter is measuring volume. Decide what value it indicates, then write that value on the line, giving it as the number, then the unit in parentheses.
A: 2220.6 (gal)
